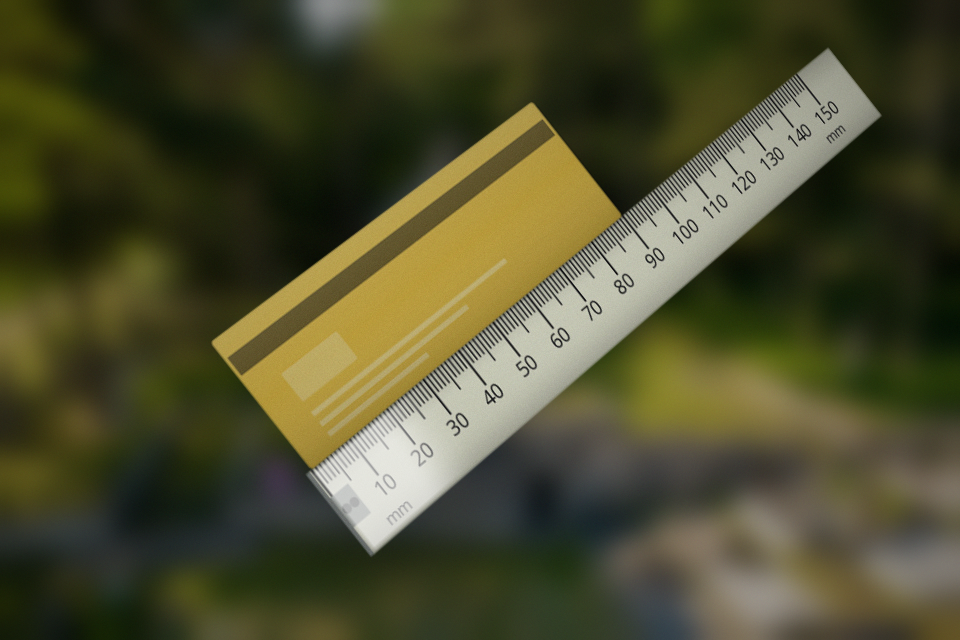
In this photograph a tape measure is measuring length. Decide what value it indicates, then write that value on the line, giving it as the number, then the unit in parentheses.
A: 90 (mm)
